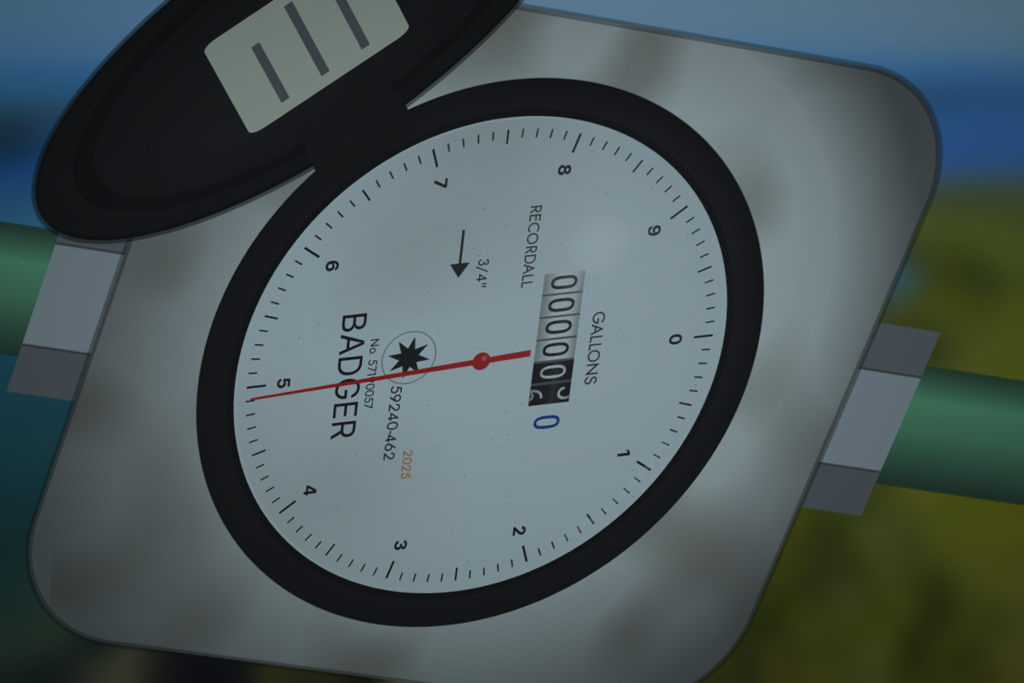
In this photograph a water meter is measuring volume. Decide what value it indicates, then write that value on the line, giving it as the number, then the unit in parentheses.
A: 54.9 (gal)
